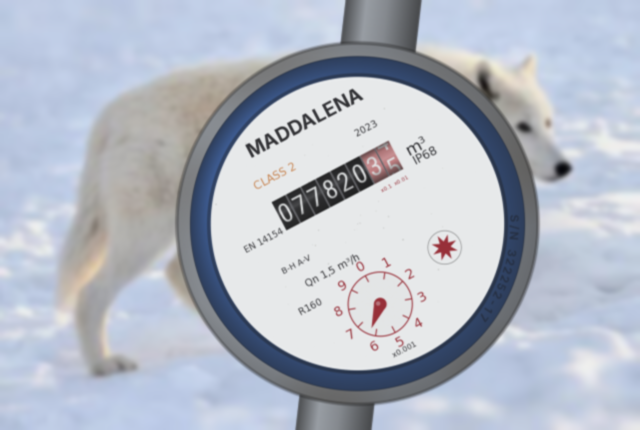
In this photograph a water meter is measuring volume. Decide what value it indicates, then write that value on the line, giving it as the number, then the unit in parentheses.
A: 77820.346 (m³)
